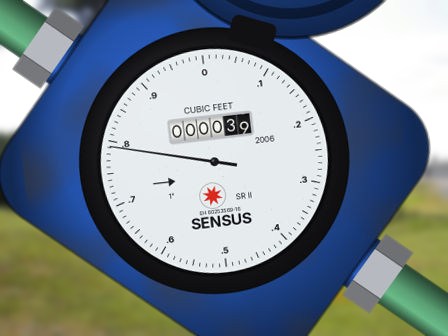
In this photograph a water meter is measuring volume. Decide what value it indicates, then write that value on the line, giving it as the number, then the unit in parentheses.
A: 38.79 (ft³)
